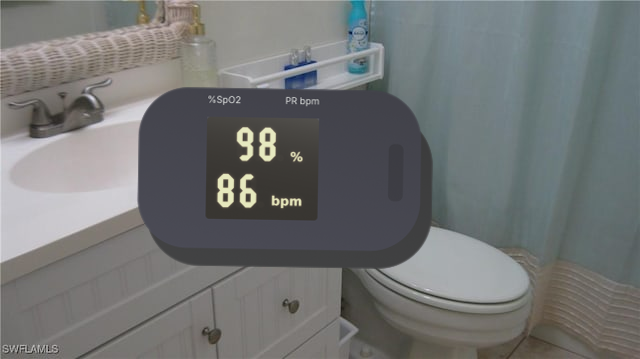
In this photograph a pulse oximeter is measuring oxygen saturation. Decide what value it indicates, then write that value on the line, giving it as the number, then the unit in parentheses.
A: 98 (%)
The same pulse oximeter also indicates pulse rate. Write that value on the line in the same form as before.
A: 86 (bpm)
